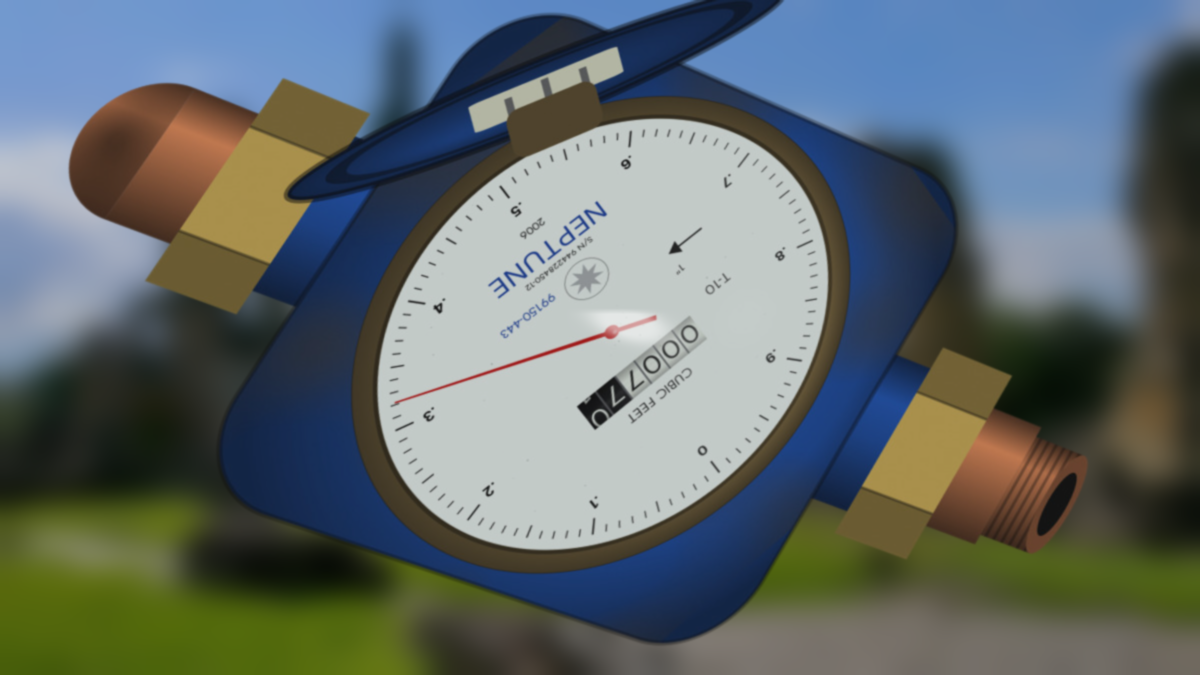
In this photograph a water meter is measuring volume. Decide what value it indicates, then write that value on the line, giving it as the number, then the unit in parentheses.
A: 770.32 (ft³)
